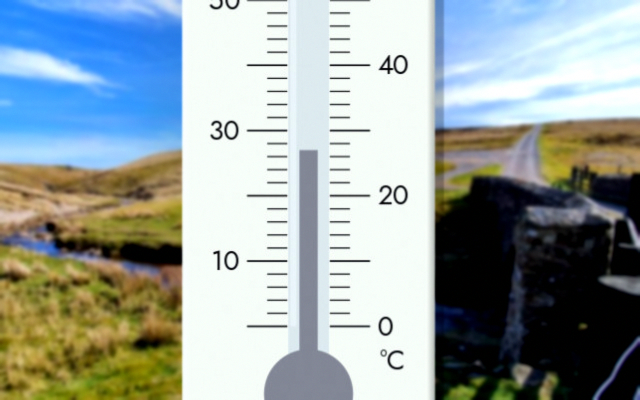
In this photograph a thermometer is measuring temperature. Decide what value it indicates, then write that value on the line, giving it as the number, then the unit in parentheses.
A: 27 (°C)
